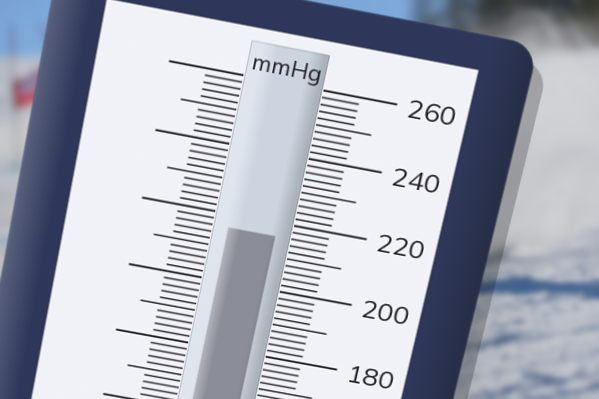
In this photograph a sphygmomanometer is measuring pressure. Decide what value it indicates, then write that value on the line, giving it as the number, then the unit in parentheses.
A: 216 (mmHg)
